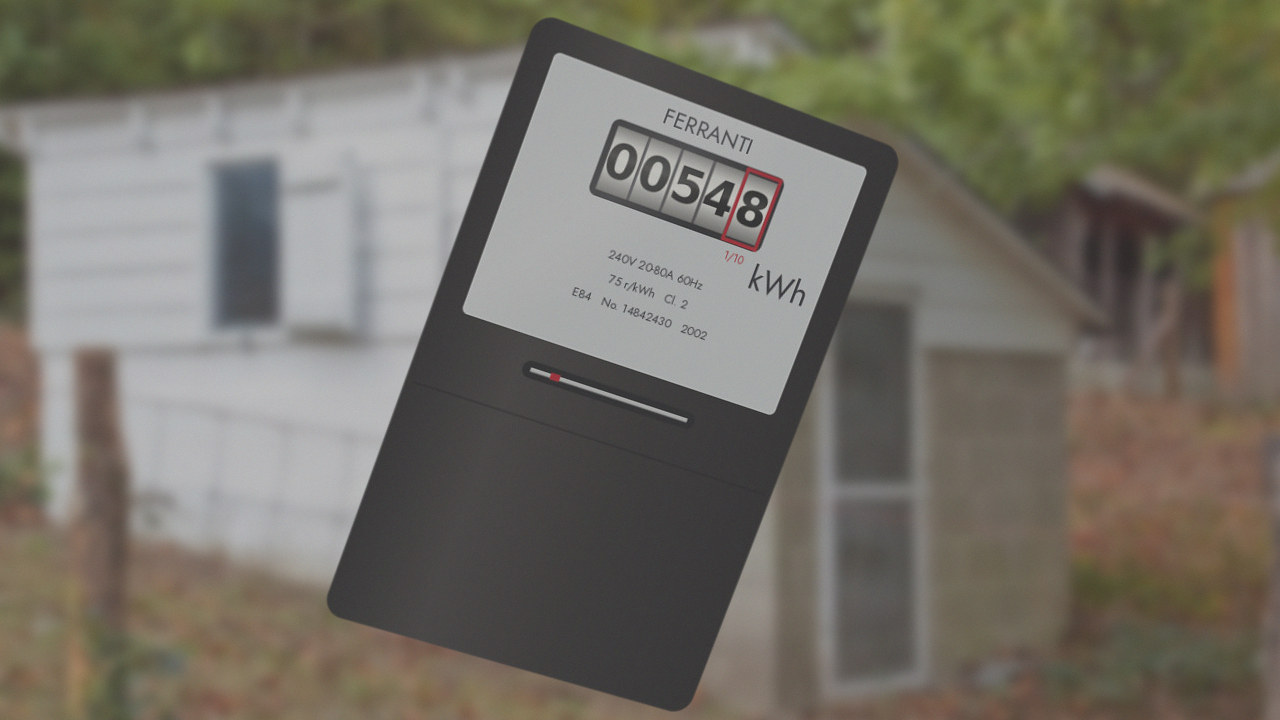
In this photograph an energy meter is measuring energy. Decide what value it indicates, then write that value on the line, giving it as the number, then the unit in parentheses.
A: 54.8 (kWh)
